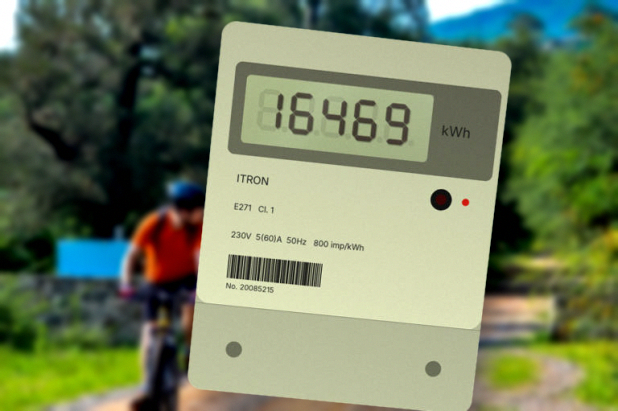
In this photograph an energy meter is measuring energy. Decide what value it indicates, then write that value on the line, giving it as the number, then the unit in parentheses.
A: 16469 (kWh)
